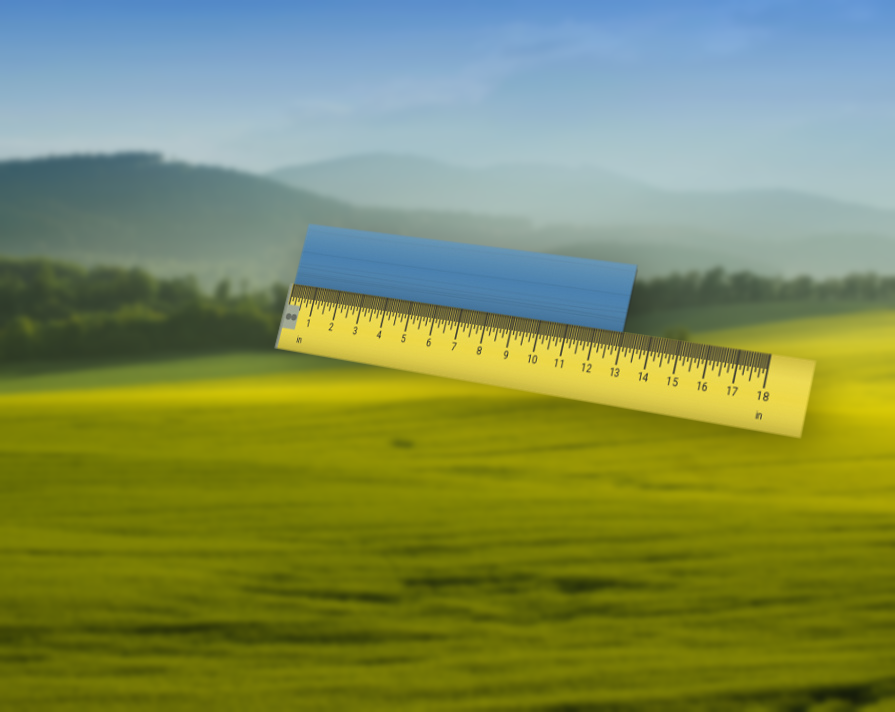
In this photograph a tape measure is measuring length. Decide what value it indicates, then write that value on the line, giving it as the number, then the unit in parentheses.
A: 13 (in)
